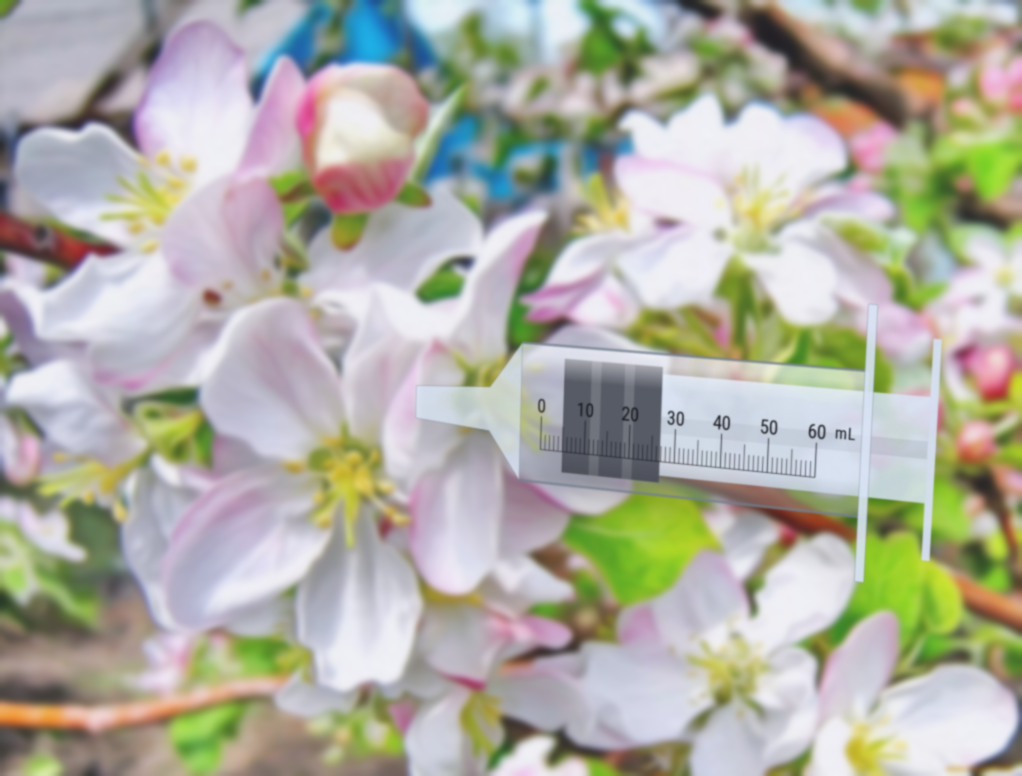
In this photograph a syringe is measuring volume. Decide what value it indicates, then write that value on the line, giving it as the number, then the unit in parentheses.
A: 5 (mL)
